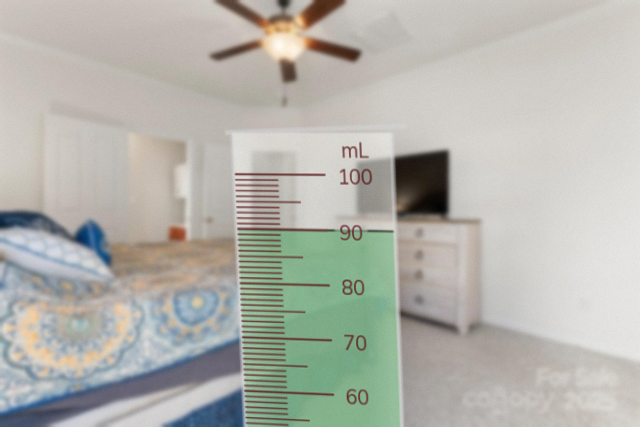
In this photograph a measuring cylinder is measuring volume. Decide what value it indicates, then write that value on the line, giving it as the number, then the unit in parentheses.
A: 90 (mL)
